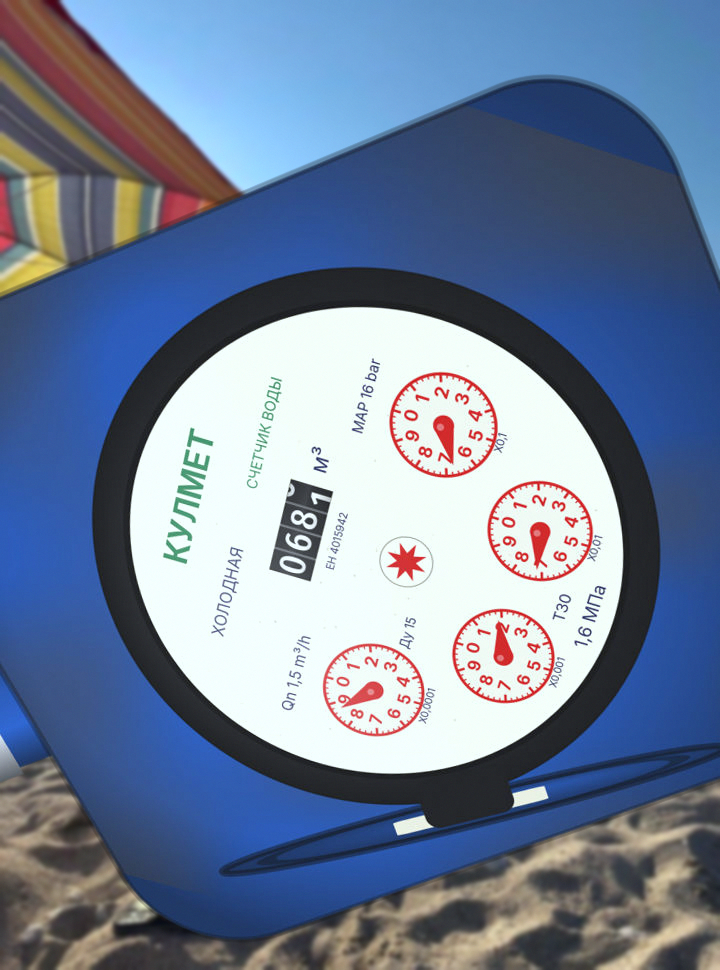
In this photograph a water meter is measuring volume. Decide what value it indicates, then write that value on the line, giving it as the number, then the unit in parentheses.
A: 680.6718 (m³)
